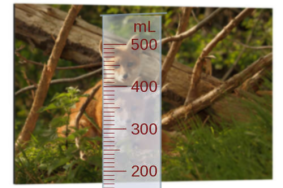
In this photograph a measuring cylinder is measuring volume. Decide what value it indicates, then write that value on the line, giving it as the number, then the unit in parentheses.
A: 400 (mL)
